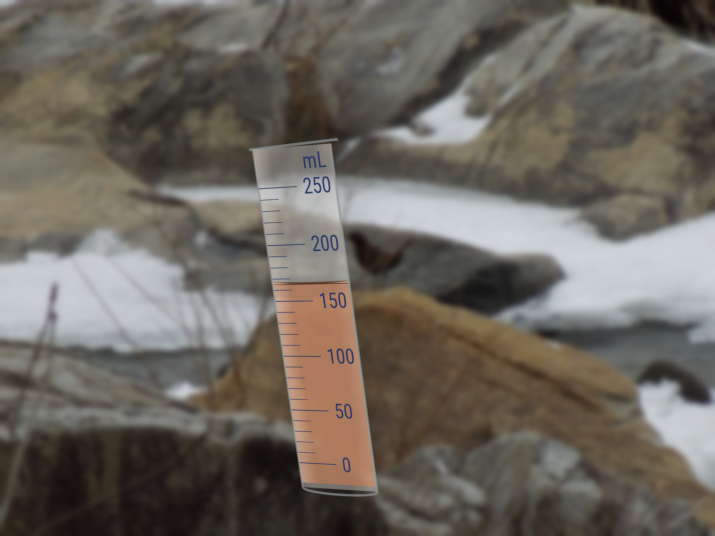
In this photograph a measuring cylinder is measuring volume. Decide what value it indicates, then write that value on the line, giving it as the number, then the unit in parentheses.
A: 165 (mL)
